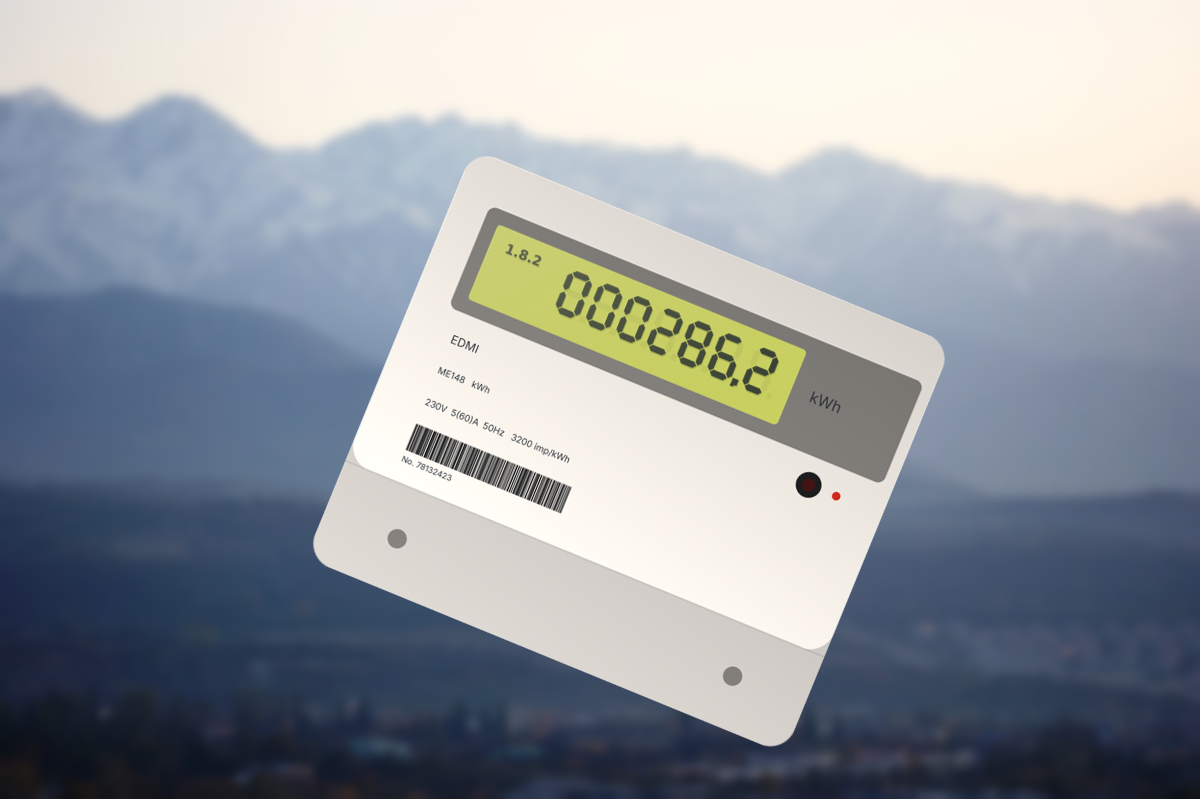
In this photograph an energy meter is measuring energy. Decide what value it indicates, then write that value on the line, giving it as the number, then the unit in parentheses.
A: 286.2 (kWh)
